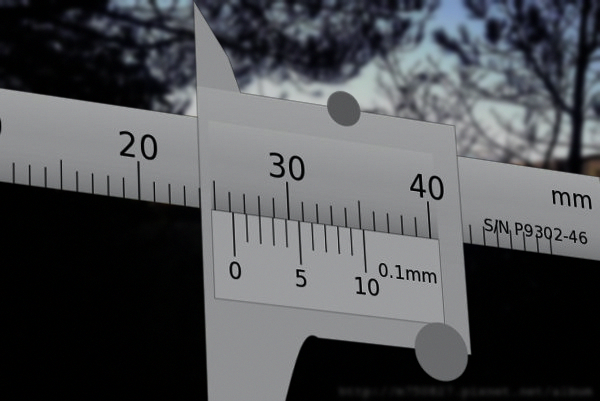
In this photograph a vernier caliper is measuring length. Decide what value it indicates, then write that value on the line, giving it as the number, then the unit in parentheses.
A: 26.2 (mm)
